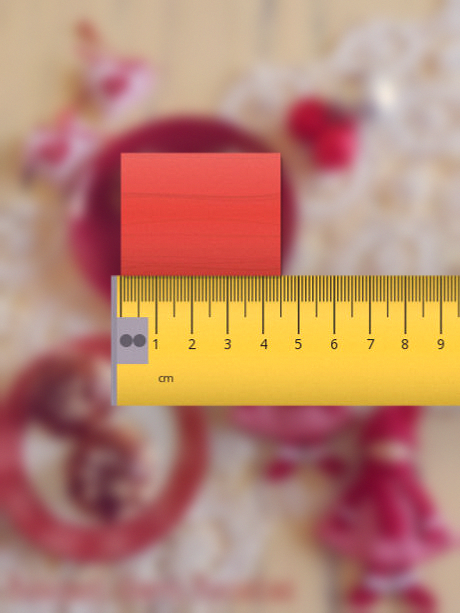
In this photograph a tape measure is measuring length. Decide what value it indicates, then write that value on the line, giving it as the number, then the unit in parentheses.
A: 4.5 (cm)
